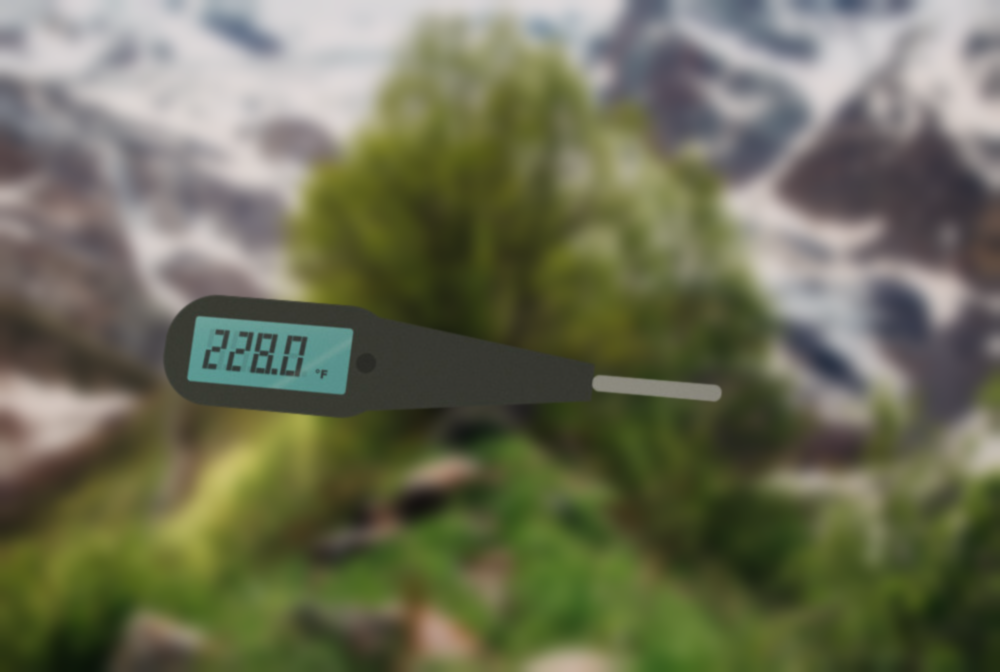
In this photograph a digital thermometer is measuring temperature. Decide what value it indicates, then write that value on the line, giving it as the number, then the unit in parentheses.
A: 228.0 (°F)
